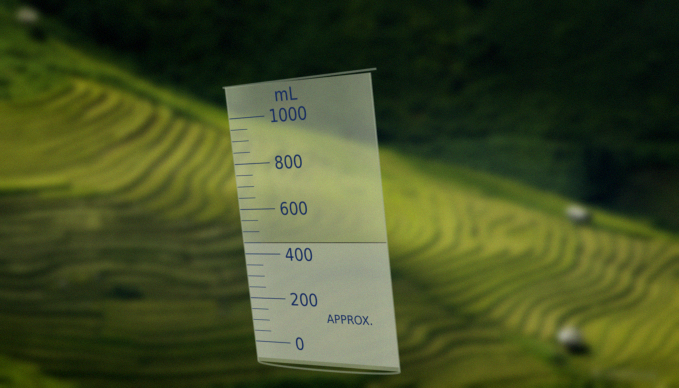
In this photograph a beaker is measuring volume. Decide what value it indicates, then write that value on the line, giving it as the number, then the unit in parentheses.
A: 450 (mL)
